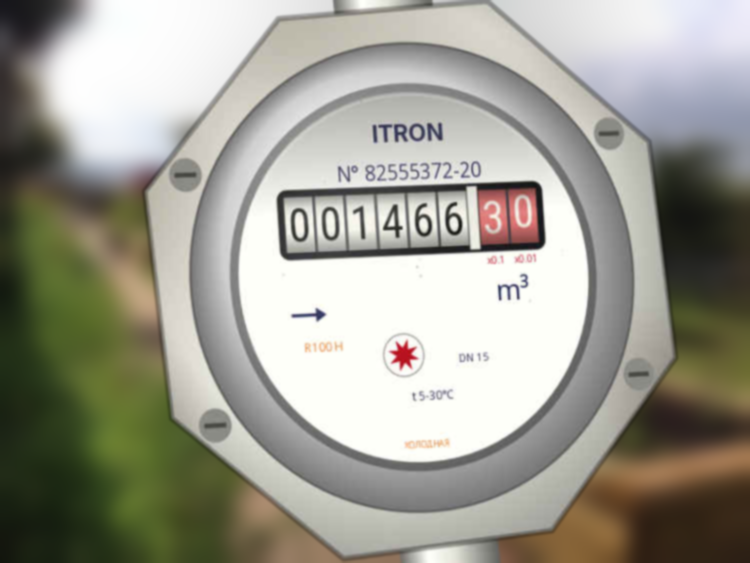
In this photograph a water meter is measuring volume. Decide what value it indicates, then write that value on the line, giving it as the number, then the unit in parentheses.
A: 1466.30 (m³)
